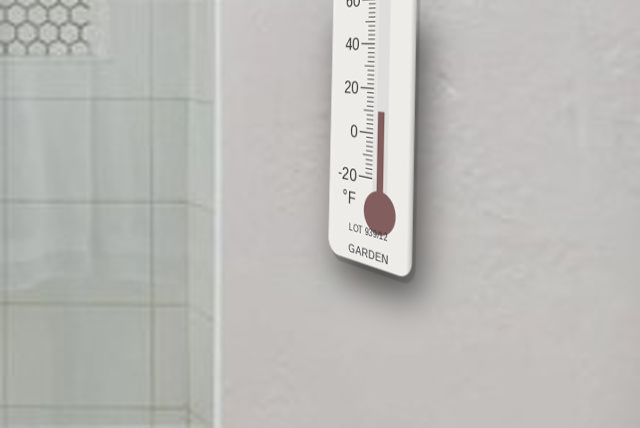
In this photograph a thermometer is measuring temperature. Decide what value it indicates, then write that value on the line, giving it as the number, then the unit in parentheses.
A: 10 (°F)
